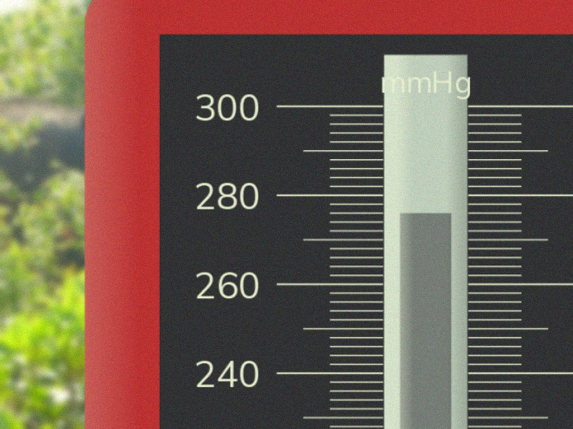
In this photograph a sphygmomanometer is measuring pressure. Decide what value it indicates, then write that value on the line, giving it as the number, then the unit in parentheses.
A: 276 (mmHg)
